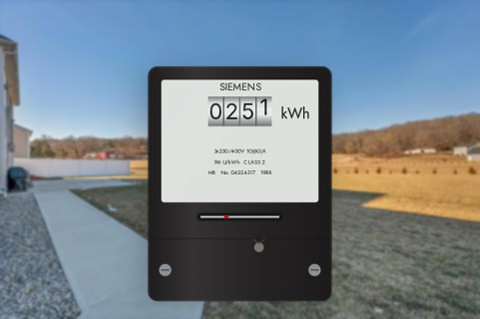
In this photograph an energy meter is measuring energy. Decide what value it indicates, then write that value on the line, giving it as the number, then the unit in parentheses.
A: 251 (kWh)
